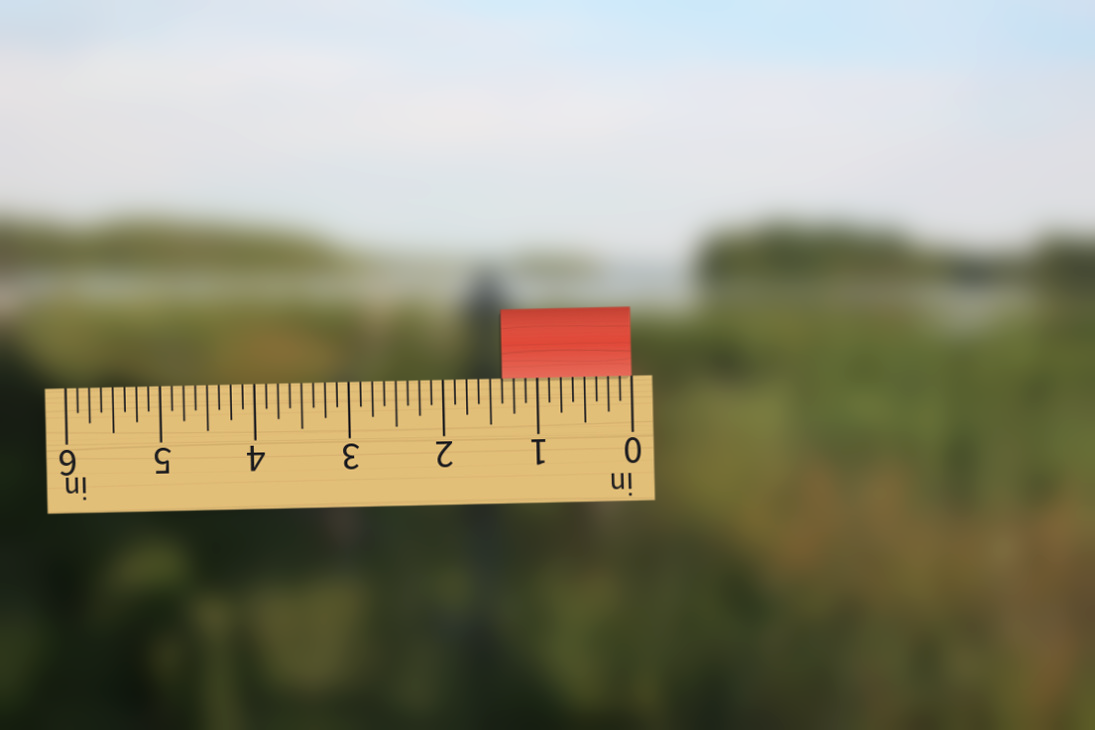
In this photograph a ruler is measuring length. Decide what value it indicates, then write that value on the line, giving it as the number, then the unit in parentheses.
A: 1.375 (in)
